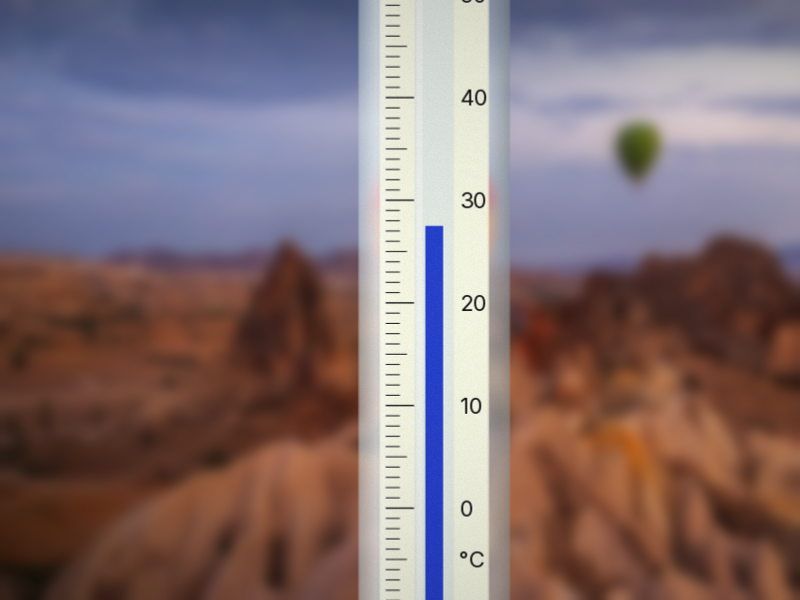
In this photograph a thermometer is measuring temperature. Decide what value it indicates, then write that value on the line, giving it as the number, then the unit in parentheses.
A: 27.5 (°C)
